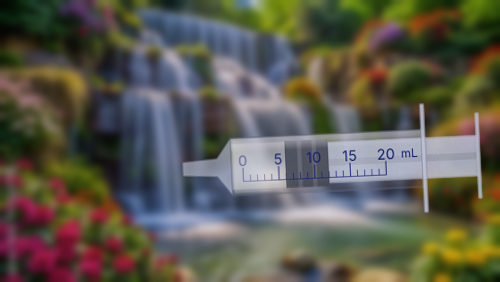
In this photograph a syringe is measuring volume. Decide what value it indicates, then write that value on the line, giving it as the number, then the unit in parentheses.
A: 6 (mL)
